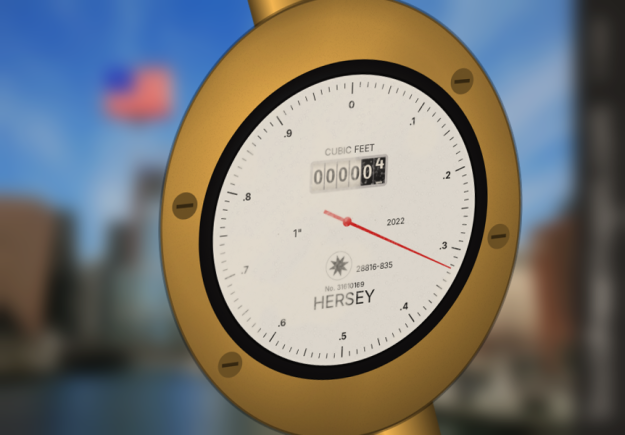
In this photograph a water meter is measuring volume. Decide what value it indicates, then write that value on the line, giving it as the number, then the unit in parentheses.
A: 4.32 (ft³)
